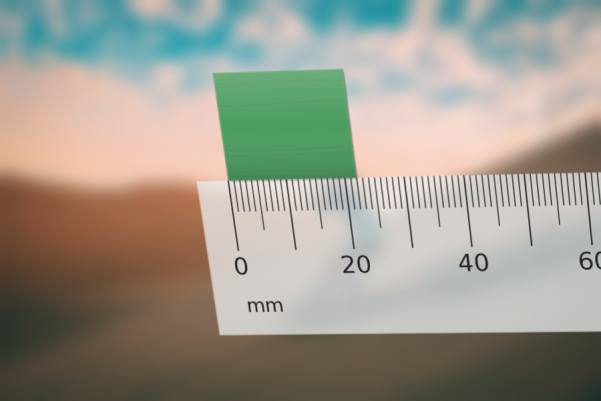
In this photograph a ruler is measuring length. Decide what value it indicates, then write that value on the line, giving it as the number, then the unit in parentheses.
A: 22 (mm)
